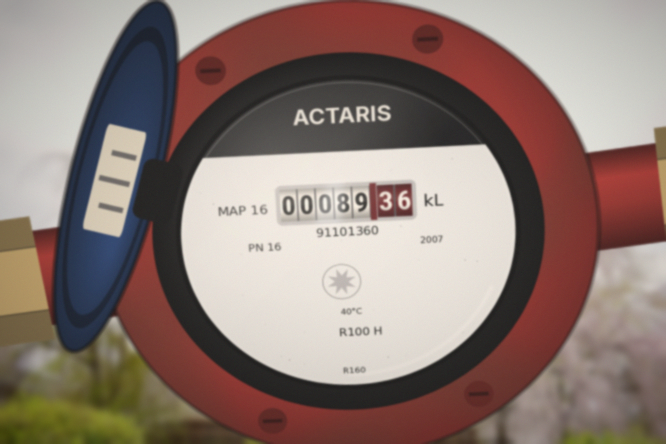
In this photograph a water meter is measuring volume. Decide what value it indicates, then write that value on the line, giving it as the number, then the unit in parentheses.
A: 89.36 (kL)
